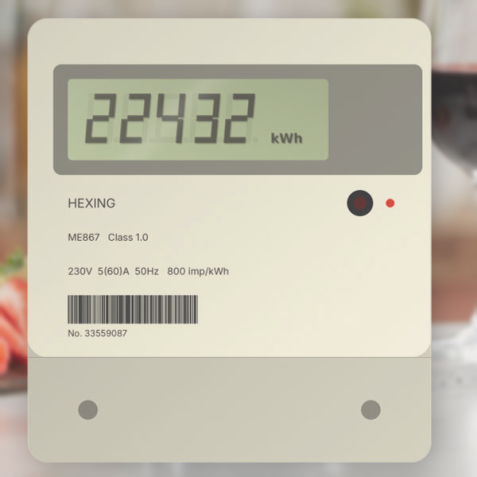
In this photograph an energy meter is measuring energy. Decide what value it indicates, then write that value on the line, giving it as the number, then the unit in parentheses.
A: 22432 (kWh)
